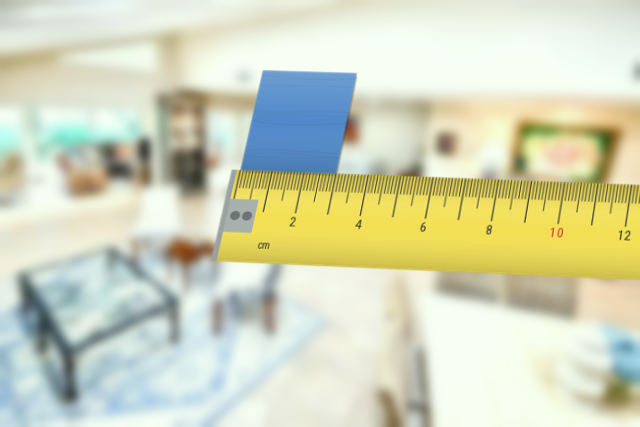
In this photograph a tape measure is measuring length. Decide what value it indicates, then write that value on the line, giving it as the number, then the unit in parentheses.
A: 3 (cm)
